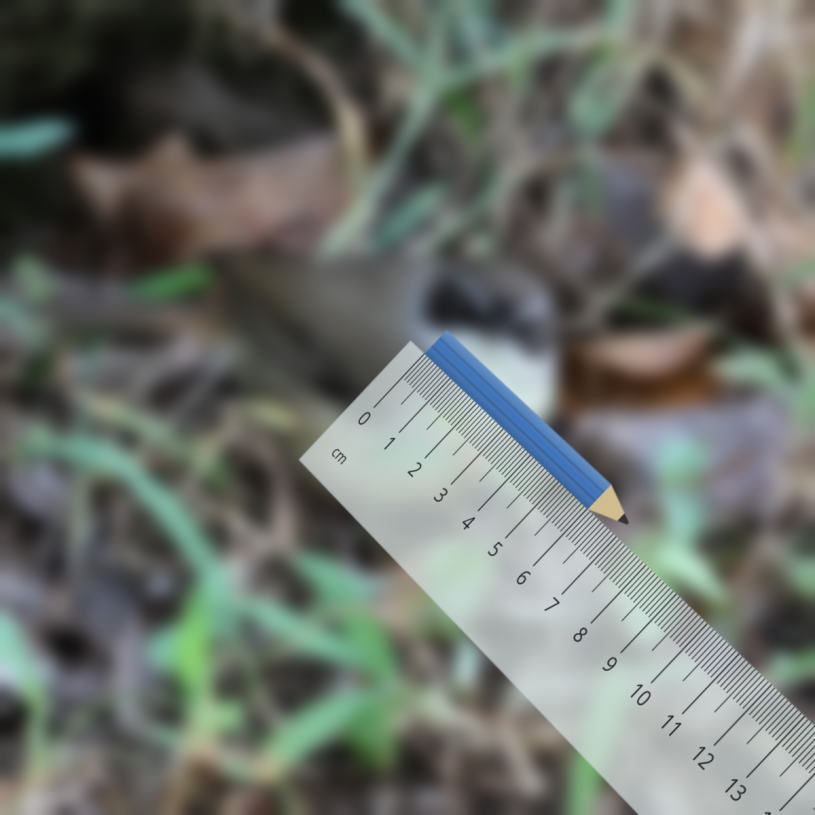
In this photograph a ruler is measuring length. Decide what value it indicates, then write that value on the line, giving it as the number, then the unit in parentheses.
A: 7 (cm)
